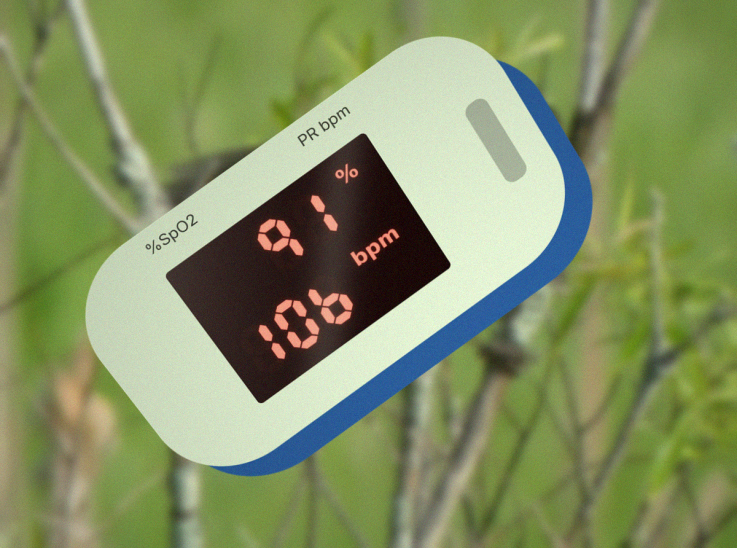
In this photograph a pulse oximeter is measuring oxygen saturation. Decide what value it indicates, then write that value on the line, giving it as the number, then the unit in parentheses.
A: 91 (%)
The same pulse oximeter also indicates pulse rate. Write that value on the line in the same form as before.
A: 106 (bpm)
